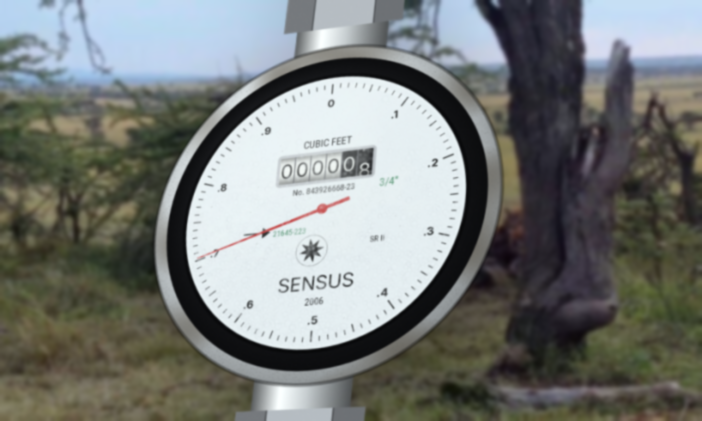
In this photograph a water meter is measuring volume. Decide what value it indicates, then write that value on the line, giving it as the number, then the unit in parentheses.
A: 7.70 (ft³)
